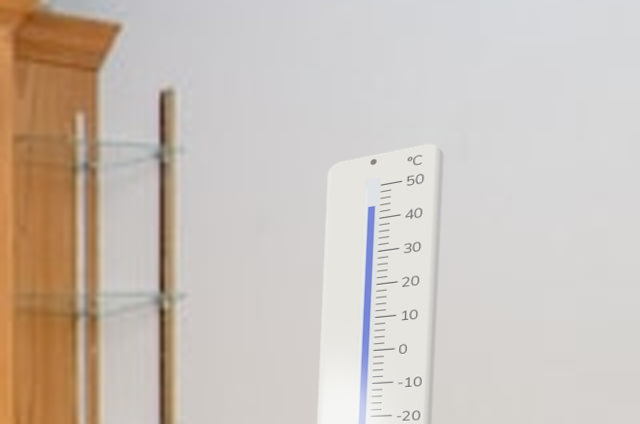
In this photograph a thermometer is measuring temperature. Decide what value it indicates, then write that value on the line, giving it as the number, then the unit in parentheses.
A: 44 (°C)
